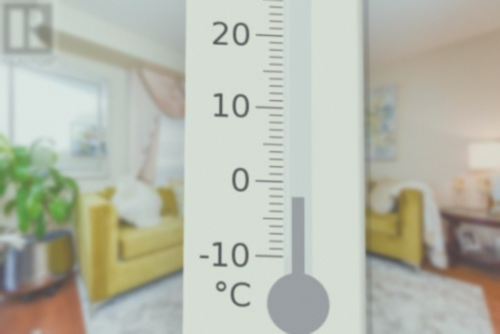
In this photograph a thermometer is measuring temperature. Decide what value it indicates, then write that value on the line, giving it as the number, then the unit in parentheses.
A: -2 (°C)
